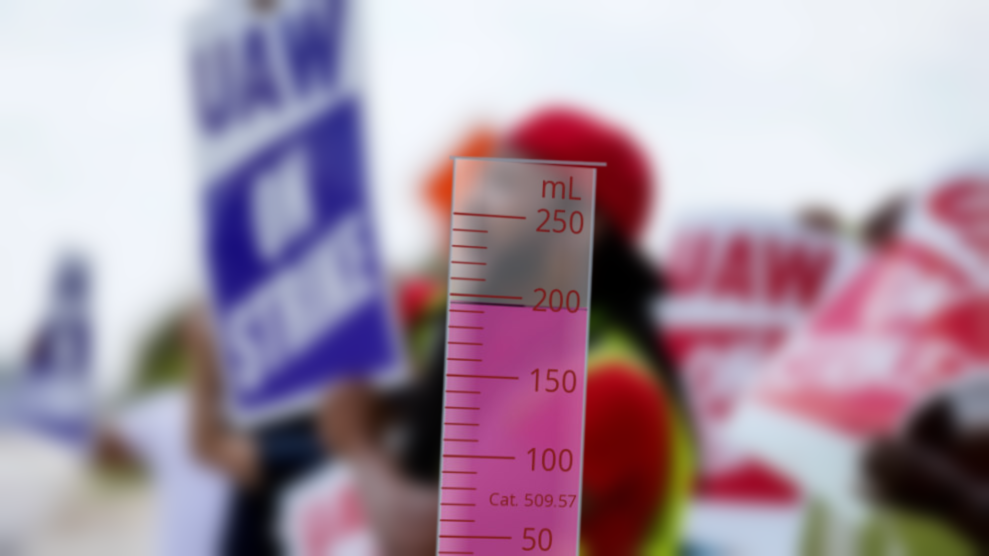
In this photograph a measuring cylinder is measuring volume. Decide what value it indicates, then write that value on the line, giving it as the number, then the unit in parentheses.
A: 195 (mL)
